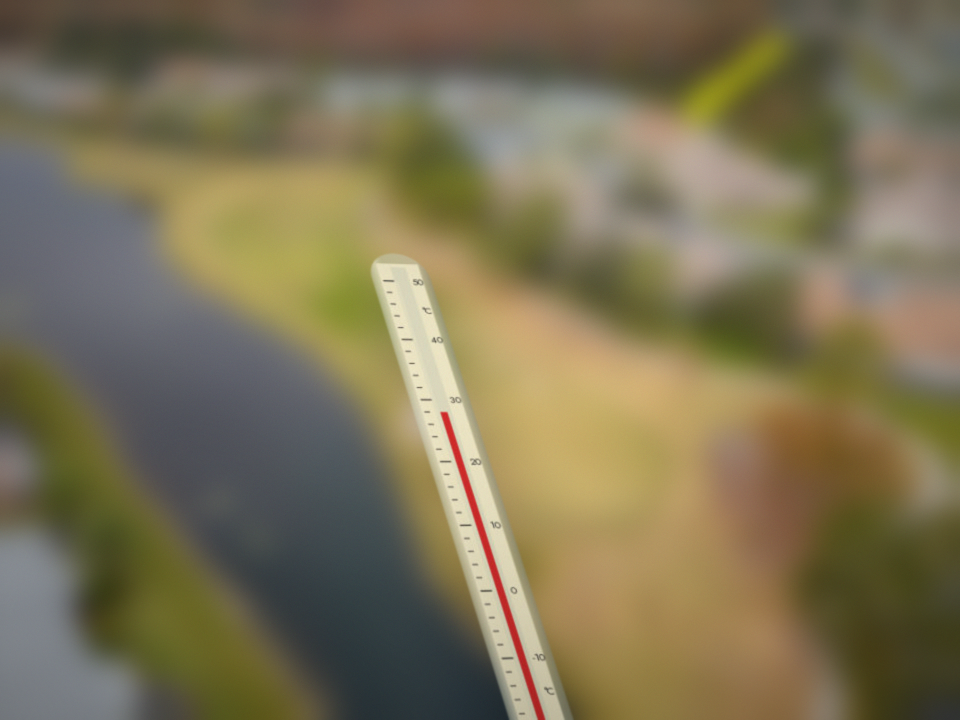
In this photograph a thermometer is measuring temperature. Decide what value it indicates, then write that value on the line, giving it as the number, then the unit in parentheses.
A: 28 (°C)
